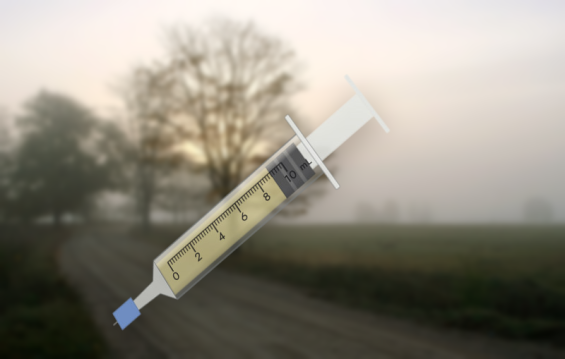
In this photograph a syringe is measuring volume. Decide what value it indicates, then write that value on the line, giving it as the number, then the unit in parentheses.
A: 9 (mL)
